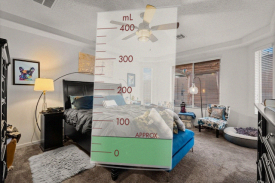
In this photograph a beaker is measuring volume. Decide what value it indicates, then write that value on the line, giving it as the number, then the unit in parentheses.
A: 50 (mL)
